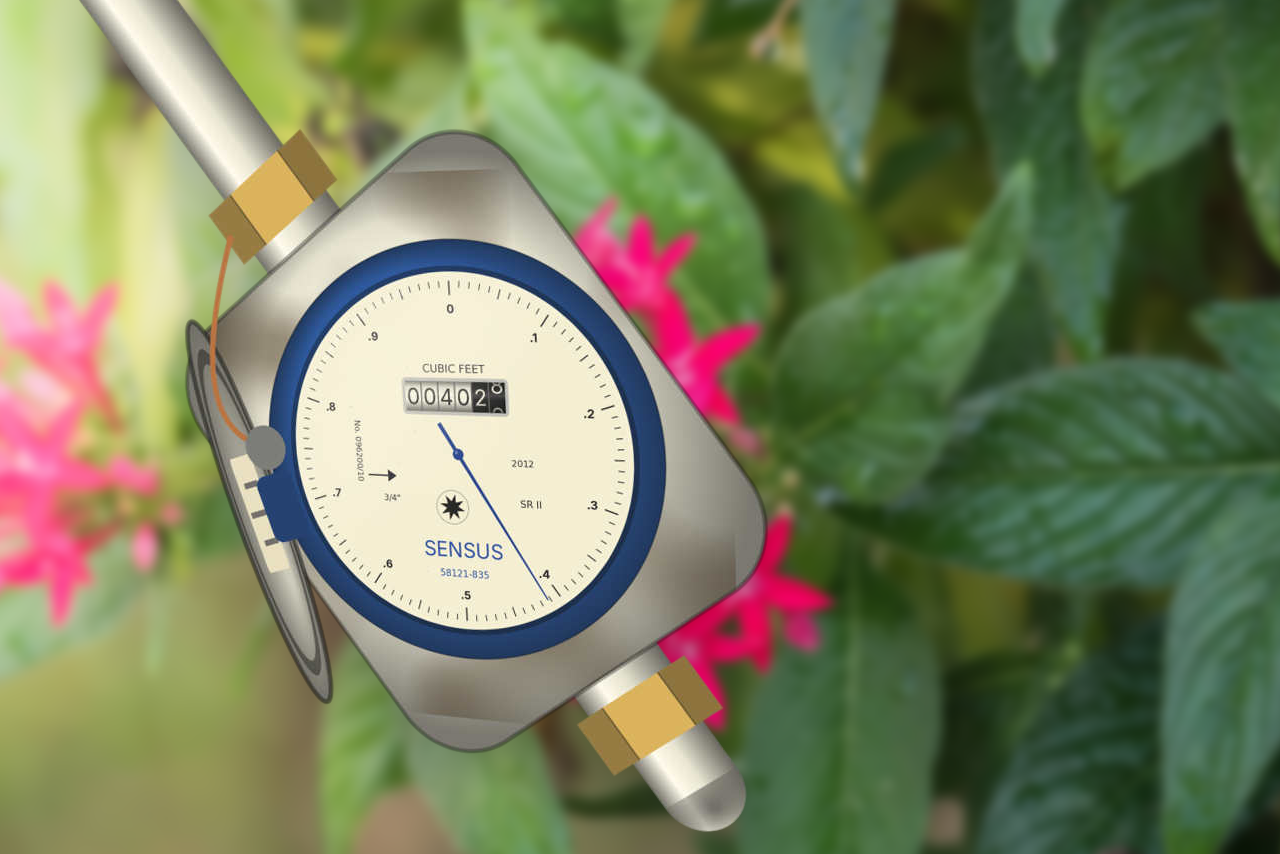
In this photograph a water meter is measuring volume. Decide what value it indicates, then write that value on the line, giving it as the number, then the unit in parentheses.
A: 4028.41 (ft³)
